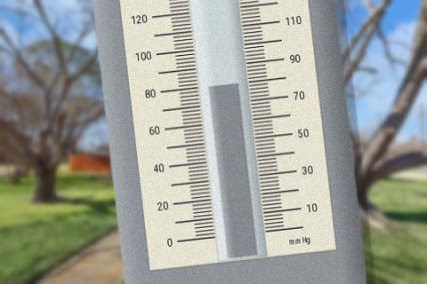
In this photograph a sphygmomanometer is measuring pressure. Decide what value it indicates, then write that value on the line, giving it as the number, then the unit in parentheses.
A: 80 (mmHg)
